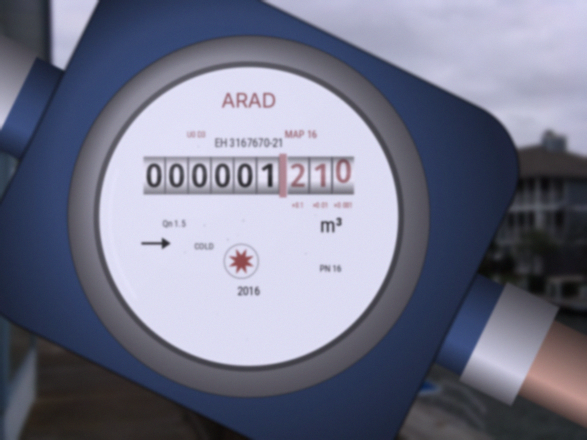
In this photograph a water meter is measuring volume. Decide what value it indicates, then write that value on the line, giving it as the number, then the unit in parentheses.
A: 1.210 (m³)
